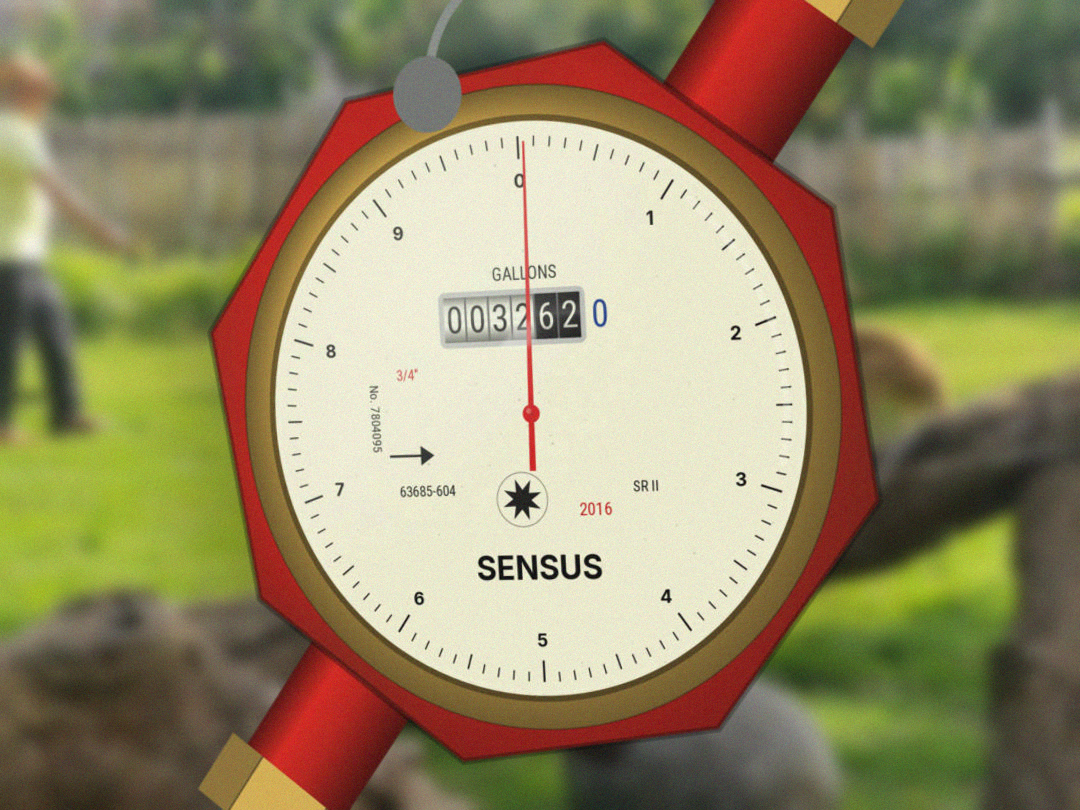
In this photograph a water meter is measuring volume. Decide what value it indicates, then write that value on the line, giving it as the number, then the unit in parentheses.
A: 32620.0 (gal)
